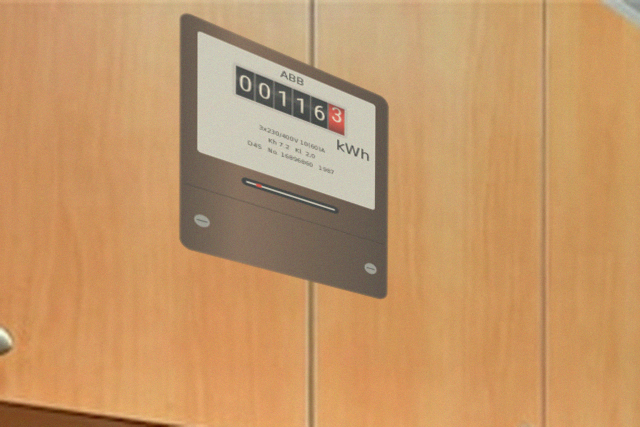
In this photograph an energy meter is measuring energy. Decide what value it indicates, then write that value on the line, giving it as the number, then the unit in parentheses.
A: 116.3 (kWh)
